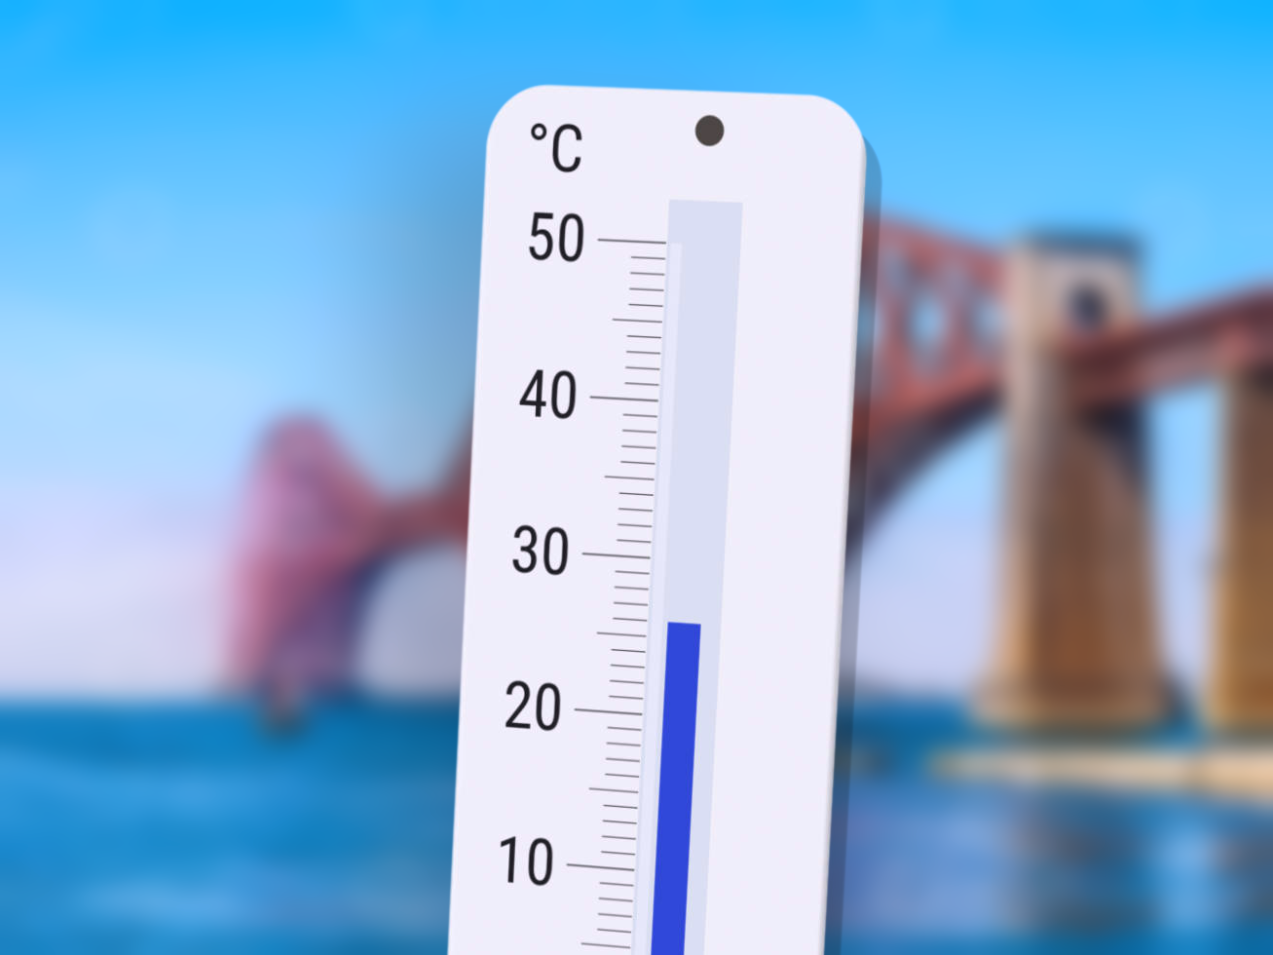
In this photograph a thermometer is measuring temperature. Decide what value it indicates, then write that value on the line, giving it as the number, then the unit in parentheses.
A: 26 (°C)
